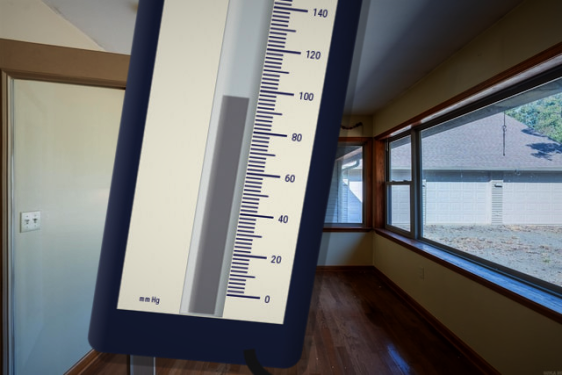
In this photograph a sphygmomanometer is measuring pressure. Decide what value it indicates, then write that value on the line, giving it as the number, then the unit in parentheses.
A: 96 (mmHg)
